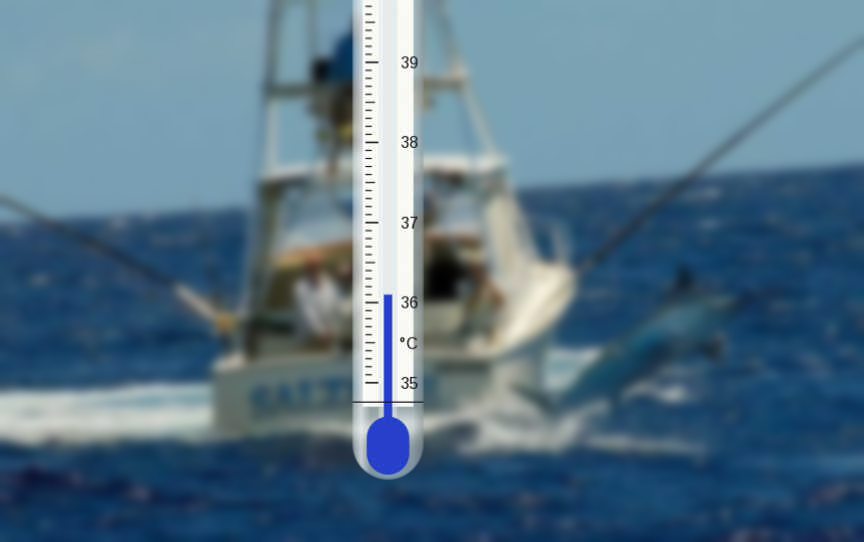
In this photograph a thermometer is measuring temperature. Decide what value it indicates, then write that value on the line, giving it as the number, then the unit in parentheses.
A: 36.1 (°C)
